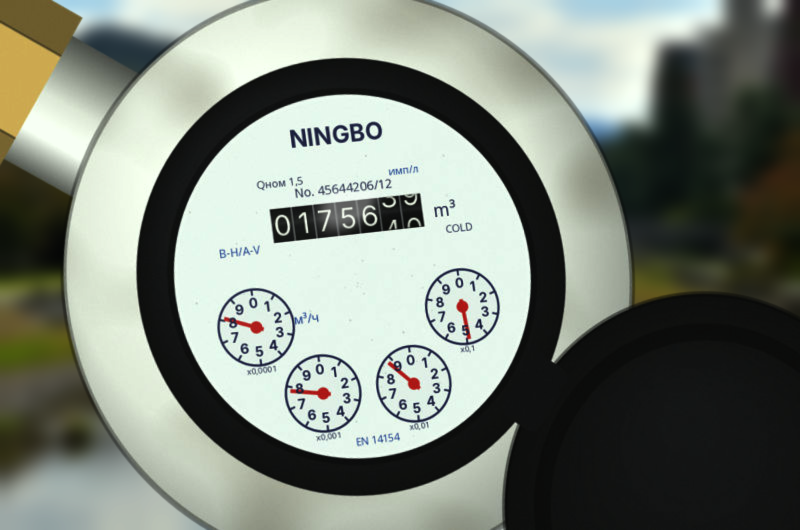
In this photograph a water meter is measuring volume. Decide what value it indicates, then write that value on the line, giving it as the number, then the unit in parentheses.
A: 175639.4878 (m³)
